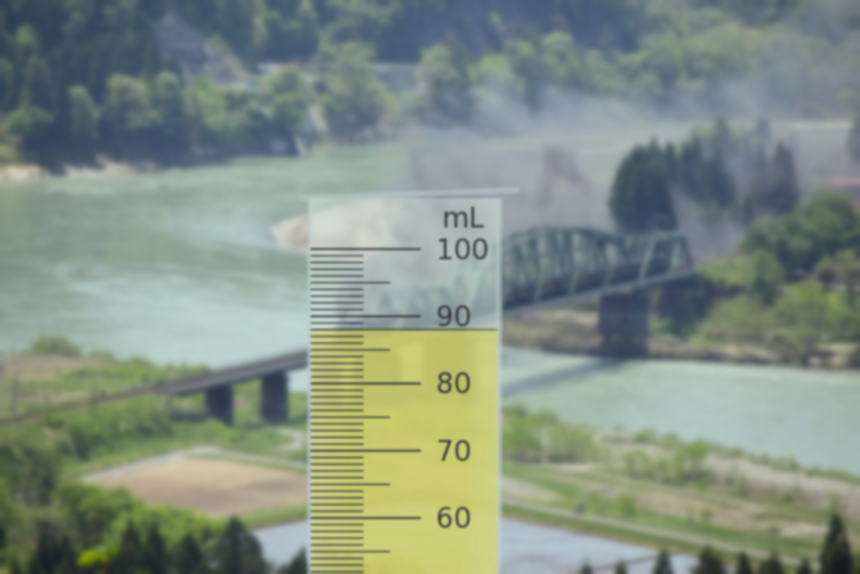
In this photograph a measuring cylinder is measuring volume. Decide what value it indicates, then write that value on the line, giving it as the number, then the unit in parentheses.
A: 88 (mL)
